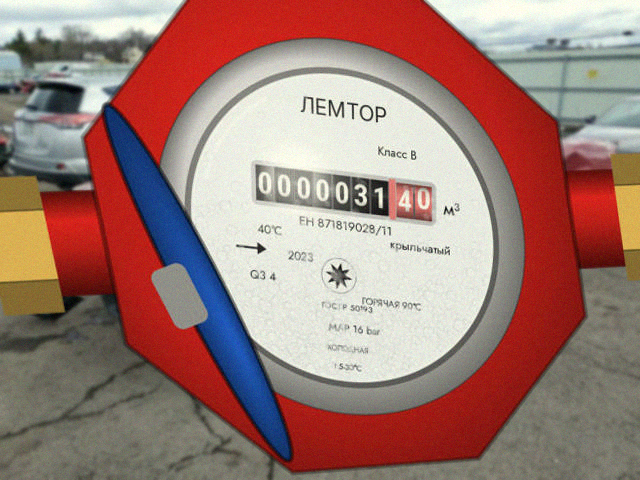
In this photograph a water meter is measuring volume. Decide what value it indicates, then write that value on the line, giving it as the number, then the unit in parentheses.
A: 31.40 (m³)
